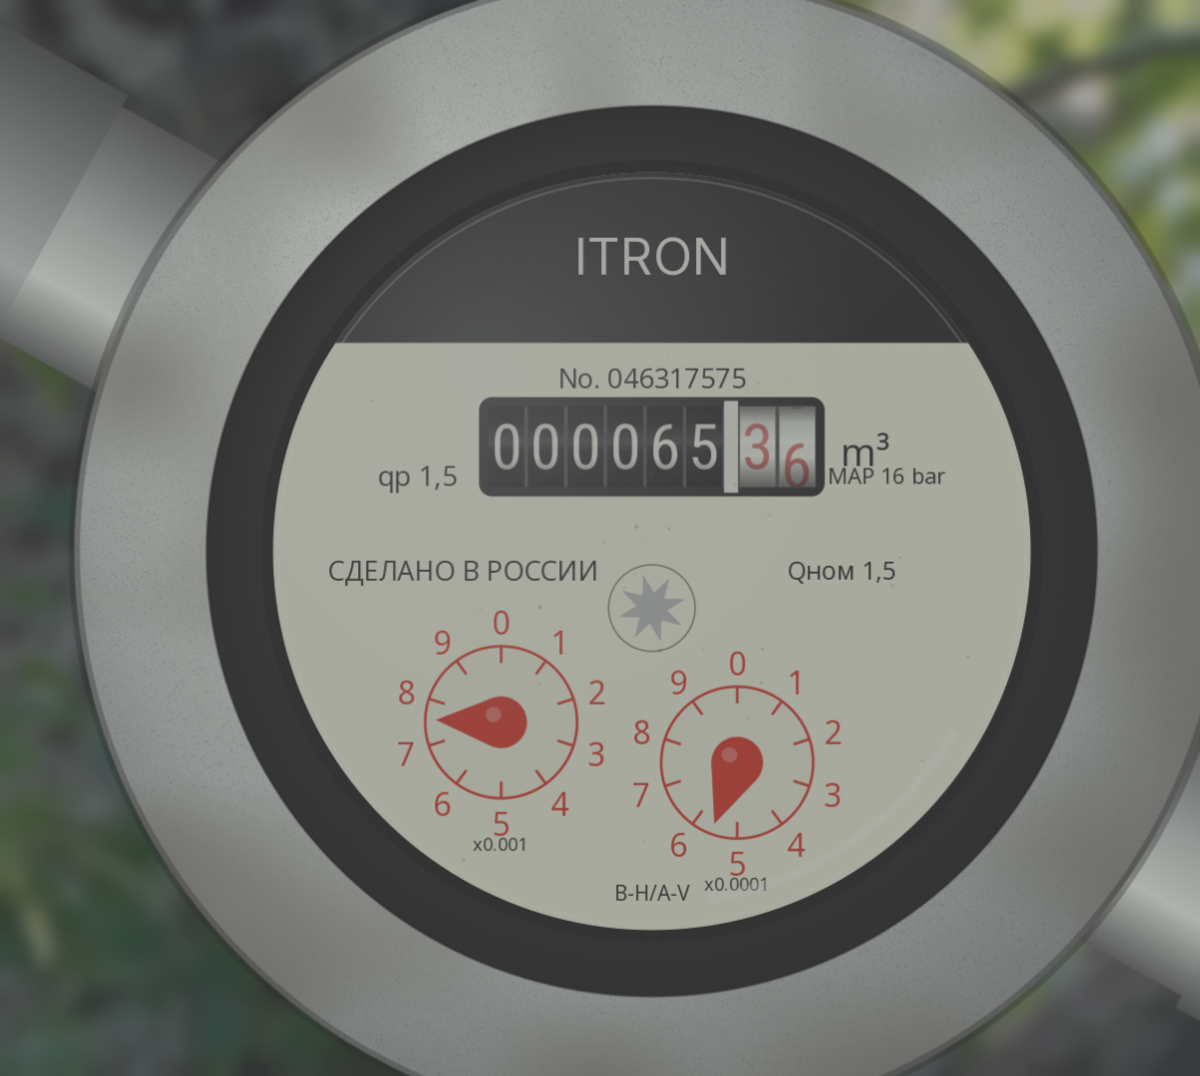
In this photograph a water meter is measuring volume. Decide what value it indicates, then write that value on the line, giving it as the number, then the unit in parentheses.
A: 65.3575 (m³)
